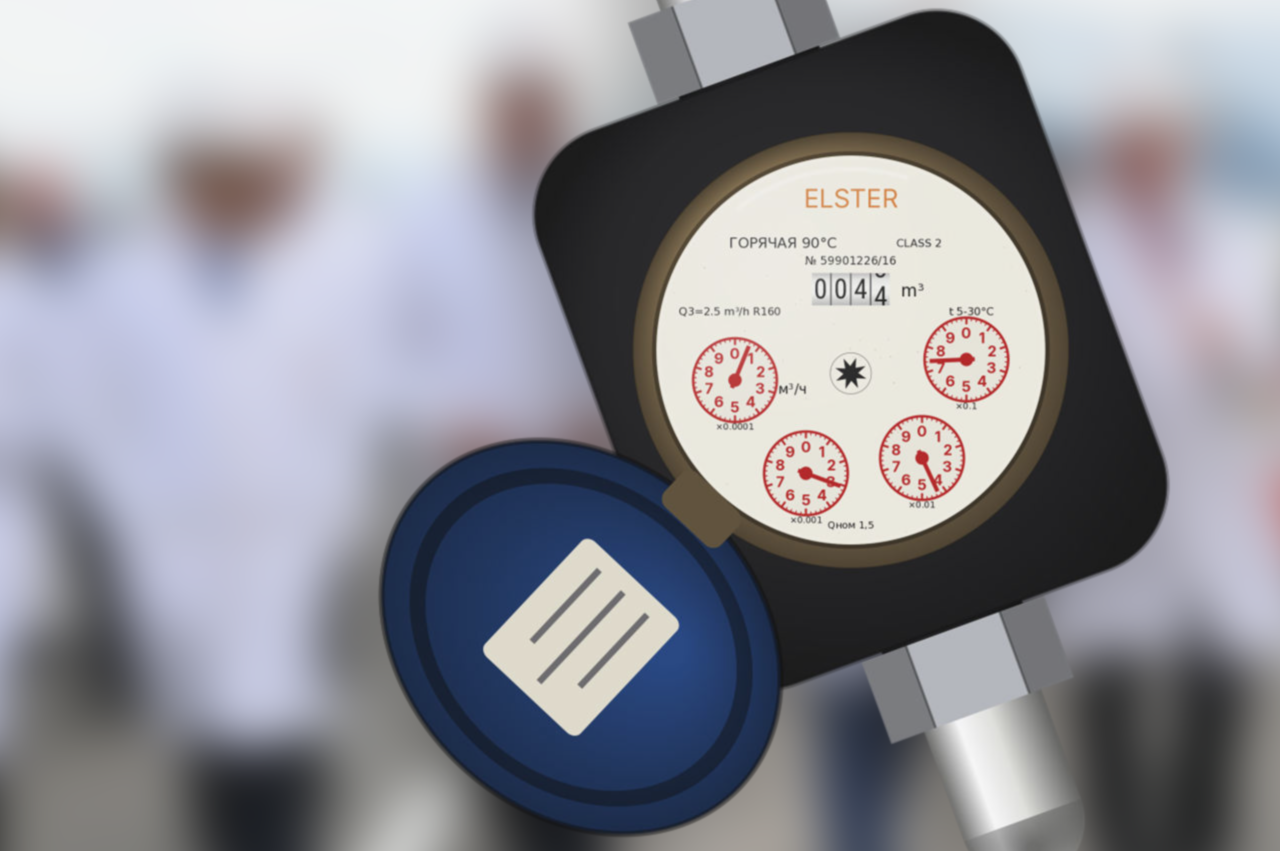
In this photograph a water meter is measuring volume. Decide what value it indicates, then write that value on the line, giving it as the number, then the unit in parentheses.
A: 43.7430 (m³)
